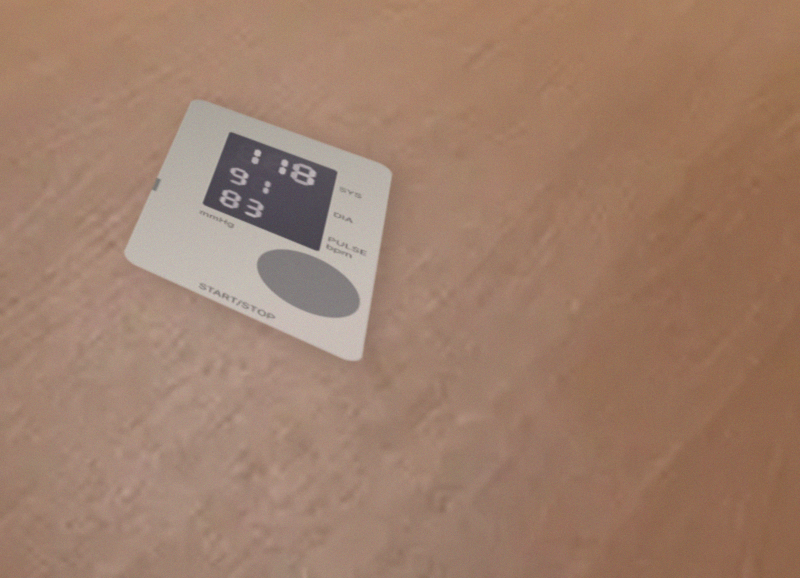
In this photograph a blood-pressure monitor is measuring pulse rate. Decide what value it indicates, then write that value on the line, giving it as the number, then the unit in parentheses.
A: 83 (bpm)
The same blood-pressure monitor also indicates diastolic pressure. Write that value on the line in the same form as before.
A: 91 (mmHg)
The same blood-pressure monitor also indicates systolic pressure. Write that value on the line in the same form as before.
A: 118 (mmHg)
